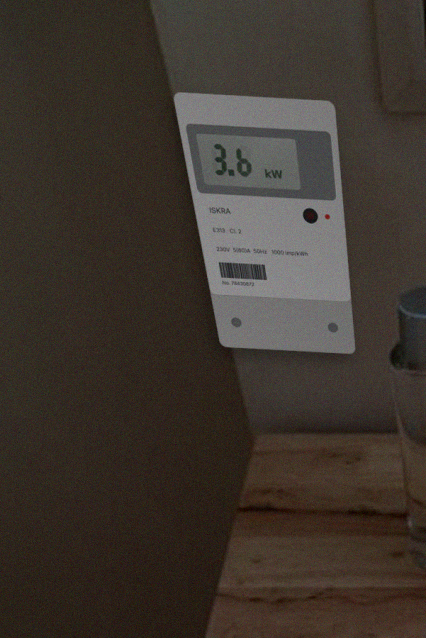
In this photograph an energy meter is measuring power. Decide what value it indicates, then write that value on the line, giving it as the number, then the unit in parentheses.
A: 3.6 (kW)
